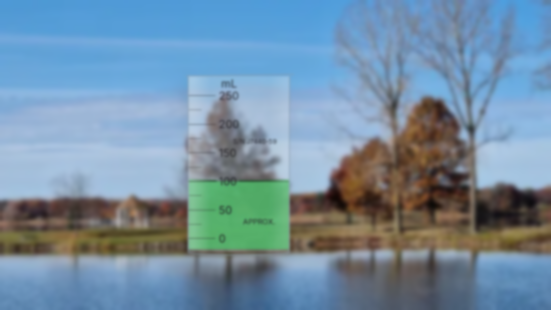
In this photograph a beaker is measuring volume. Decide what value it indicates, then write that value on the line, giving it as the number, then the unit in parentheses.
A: 100 (mL)
